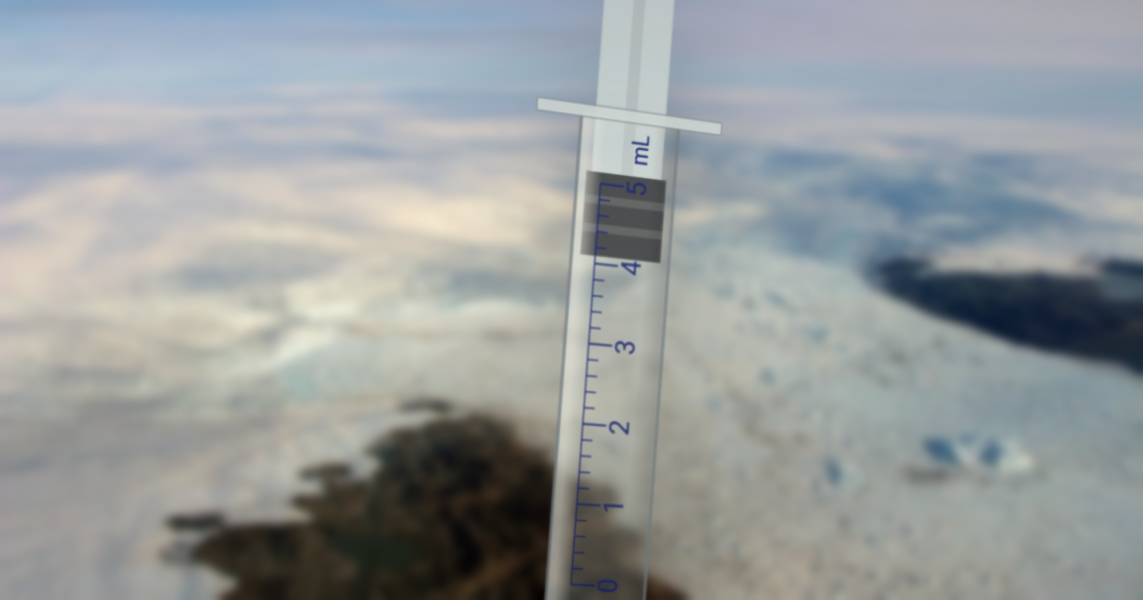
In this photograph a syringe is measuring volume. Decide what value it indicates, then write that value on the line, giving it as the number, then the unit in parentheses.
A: 4.1 (mL)
